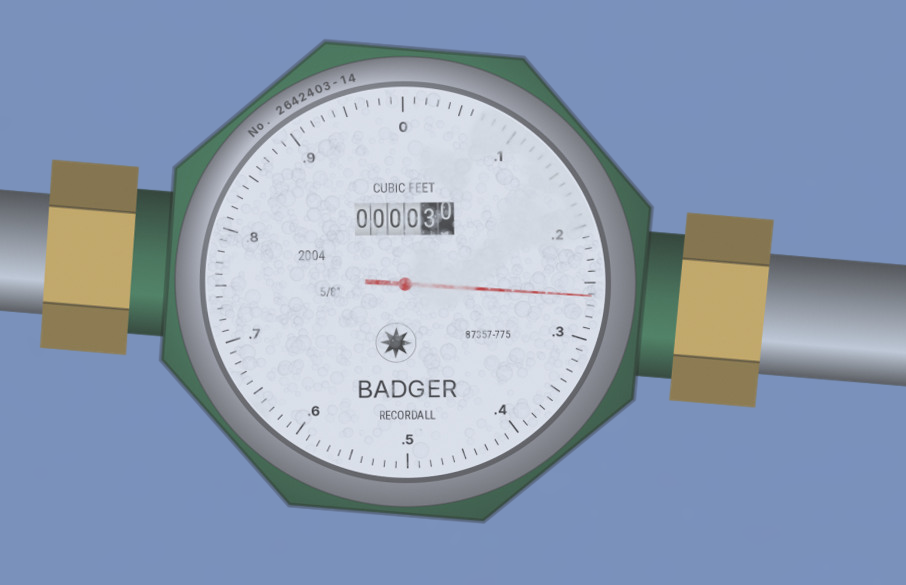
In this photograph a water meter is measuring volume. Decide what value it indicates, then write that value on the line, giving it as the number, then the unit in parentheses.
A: 30.26 (ft³)
